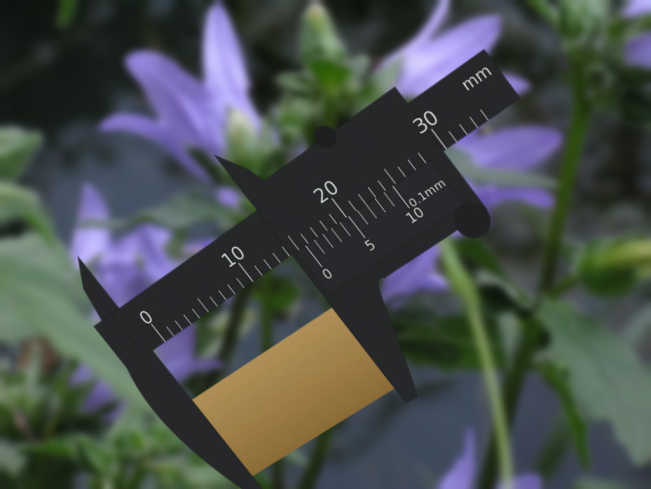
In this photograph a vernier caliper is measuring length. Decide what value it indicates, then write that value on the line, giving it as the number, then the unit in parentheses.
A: 15.7 (mm)
